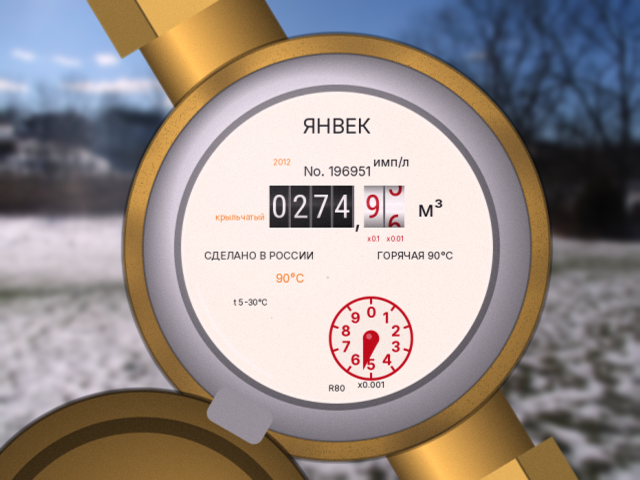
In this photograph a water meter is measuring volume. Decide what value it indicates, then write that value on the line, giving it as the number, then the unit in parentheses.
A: 274.955 (m³)
